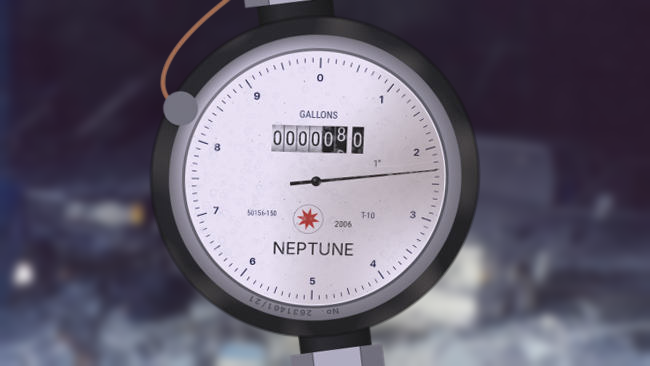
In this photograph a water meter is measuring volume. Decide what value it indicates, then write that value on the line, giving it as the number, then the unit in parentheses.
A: 82.3 (gal)
